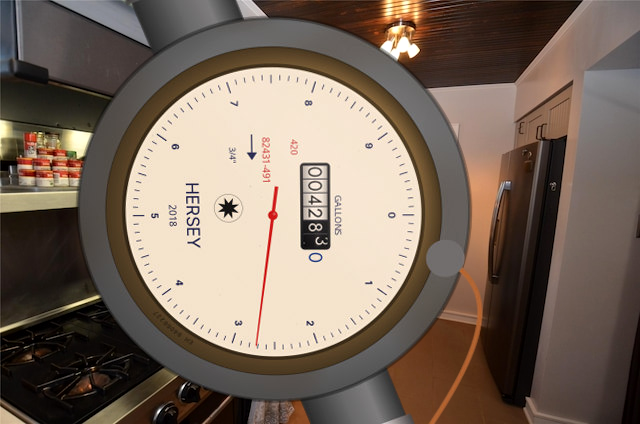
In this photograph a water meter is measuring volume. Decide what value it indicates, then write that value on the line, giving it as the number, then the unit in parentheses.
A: 42832.7 (gal)
